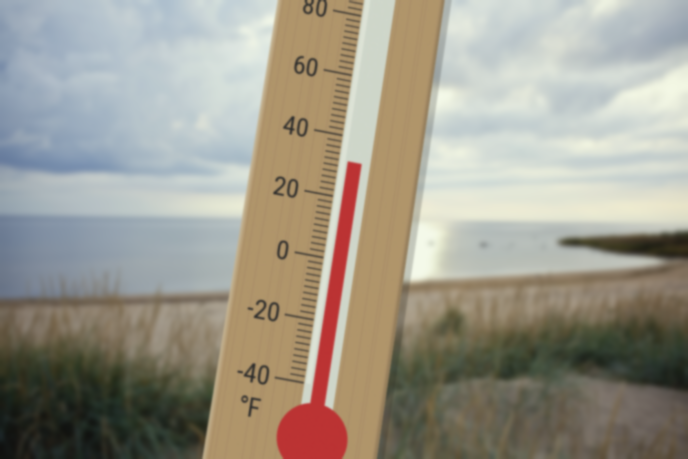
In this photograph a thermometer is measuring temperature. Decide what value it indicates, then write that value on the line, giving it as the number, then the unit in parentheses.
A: 32 (°F)
